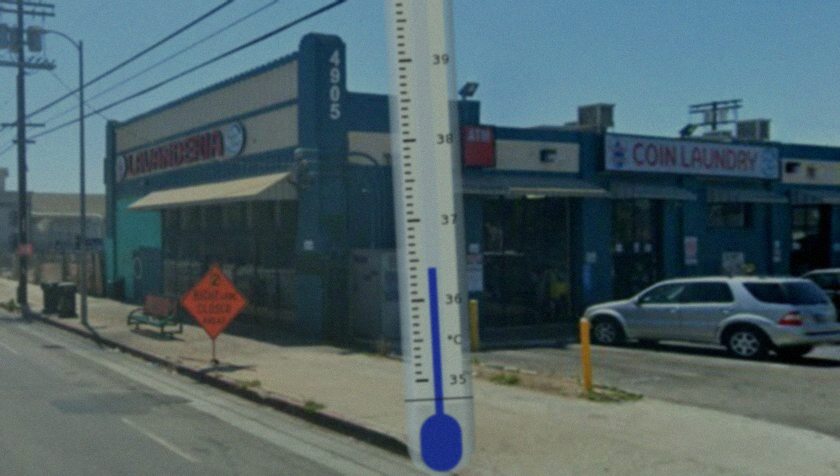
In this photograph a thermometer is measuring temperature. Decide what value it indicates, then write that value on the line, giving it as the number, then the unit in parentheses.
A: 36.4 (°C)
